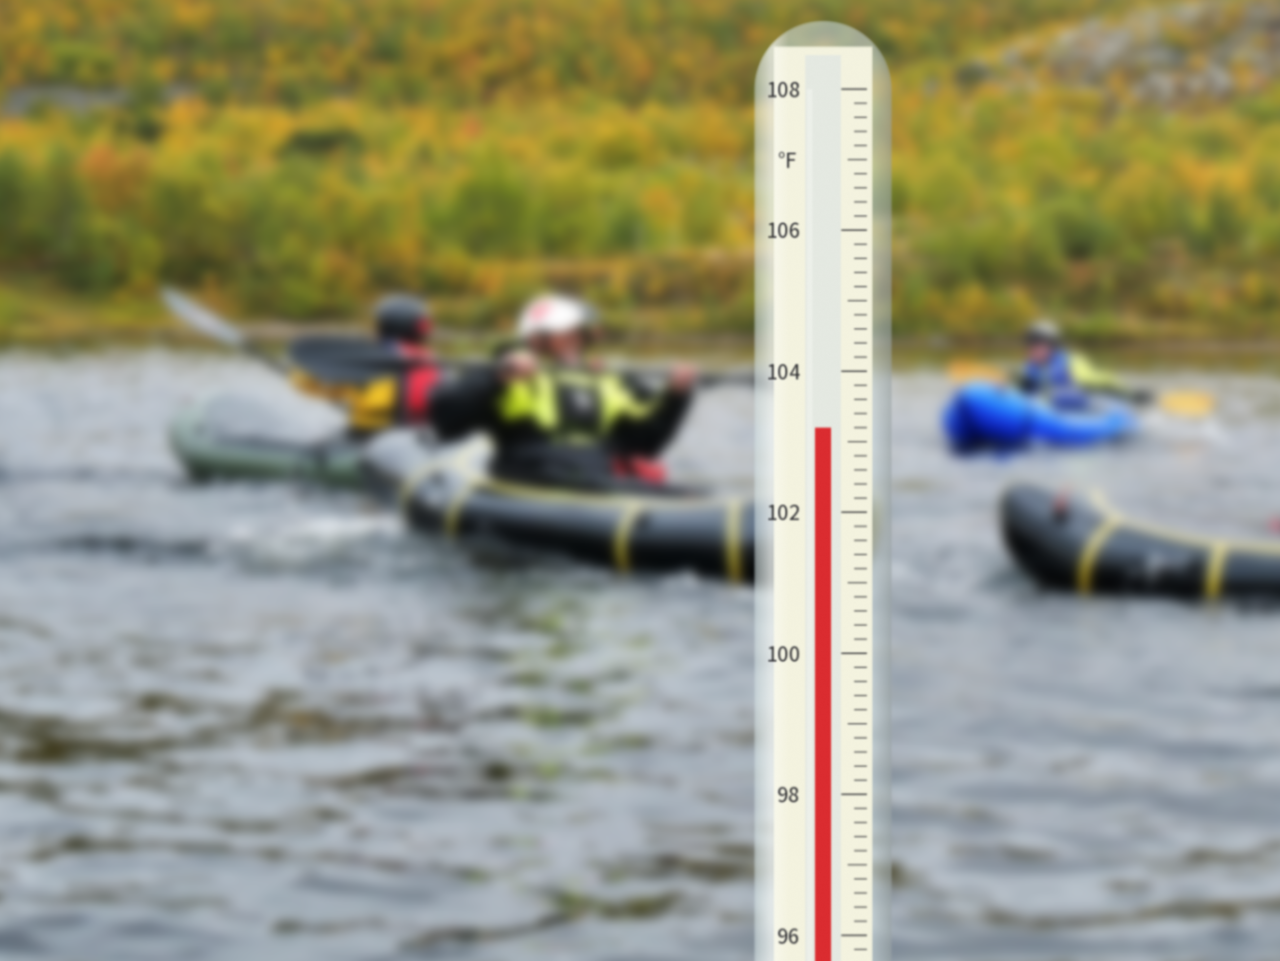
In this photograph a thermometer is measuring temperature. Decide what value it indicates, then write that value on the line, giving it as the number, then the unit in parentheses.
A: 103.2 (°F)
